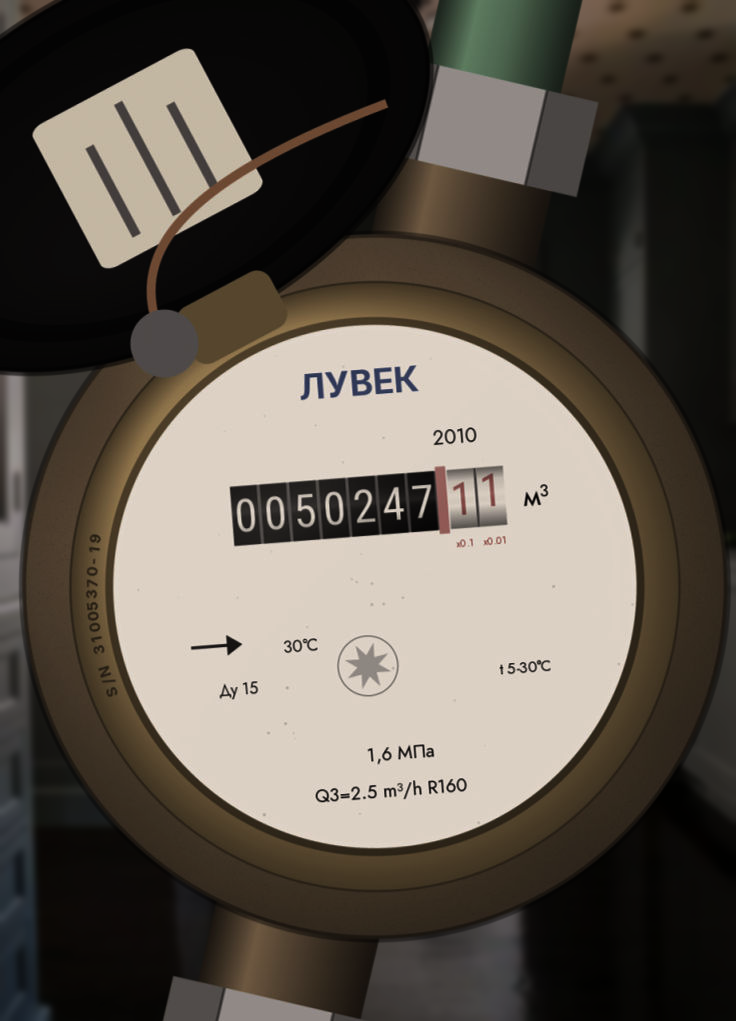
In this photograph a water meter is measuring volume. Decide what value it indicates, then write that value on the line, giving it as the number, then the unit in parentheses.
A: 50247.11 (m³)
